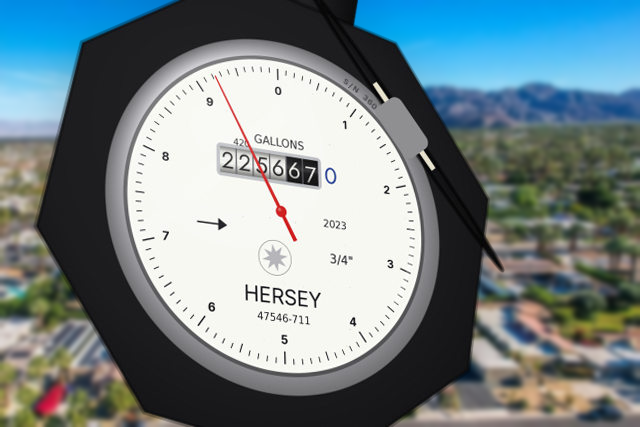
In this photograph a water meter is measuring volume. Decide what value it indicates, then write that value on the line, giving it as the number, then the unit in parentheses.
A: 2256669.2 (gal)
